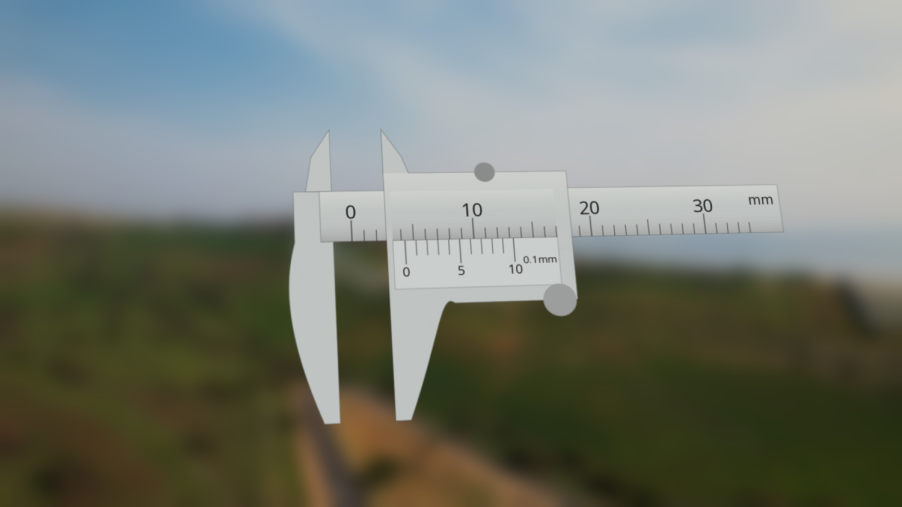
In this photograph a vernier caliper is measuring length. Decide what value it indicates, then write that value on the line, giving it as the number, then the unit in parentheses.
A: 4.3 (mm)
